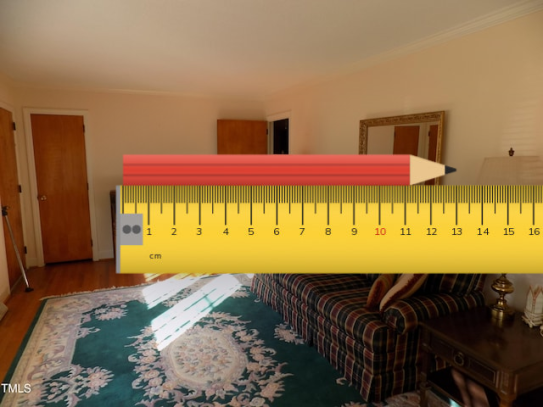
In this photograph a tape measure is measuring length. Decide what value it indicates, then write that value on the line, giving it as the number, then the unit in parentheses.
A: 13 (cm)
